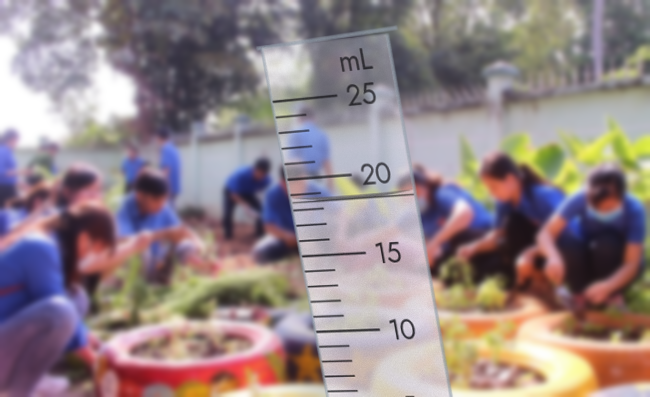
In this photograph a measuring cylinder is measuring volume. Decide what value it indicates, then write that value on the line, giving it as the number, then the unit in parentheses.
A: 18.5 (mL)
